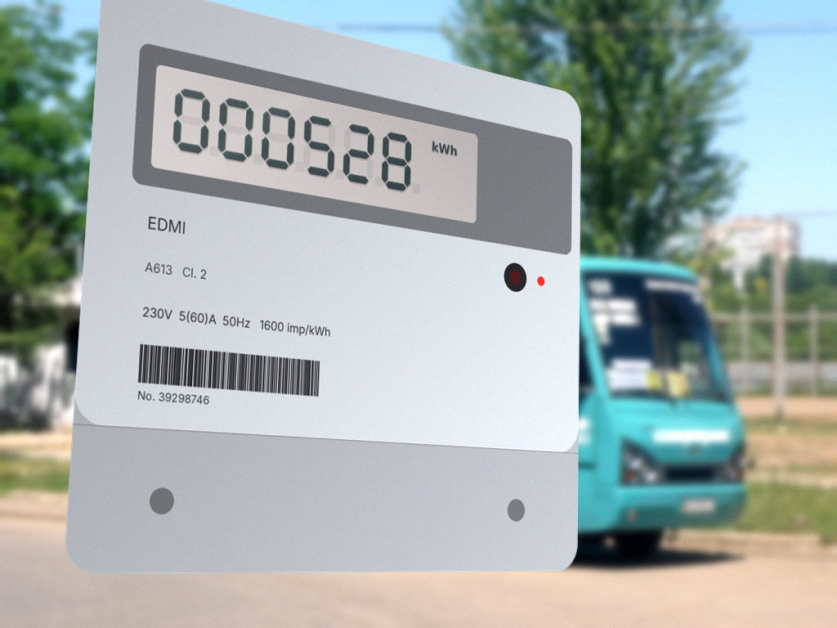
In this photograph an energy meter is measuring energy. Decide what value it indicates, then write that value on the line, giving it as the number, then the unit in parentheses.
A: 528 (kWh)
